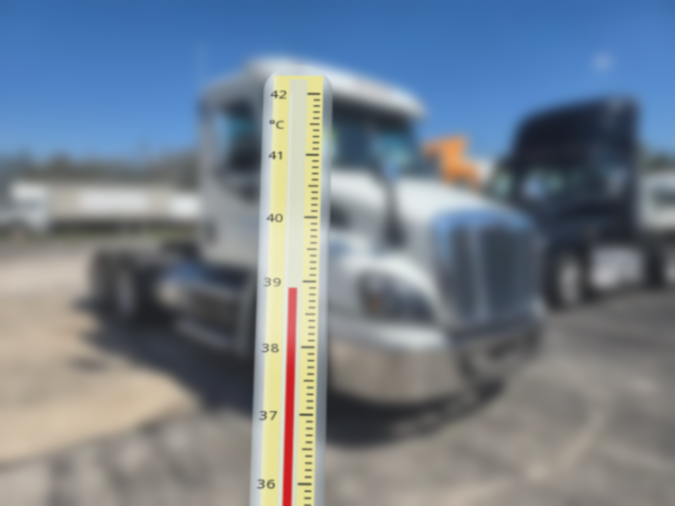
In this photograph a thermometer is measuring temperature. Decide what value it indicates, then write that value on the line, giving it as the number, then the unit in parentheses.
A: 38.9 (°C)
